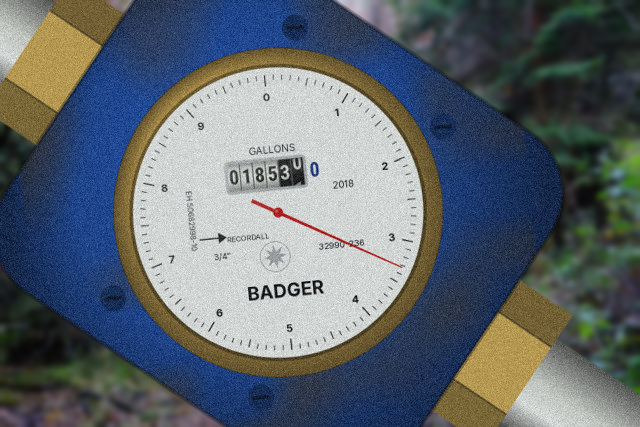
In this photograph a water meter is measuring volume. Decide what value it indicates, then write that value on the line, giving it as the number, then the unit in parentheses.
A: 185303.3 (gal)
